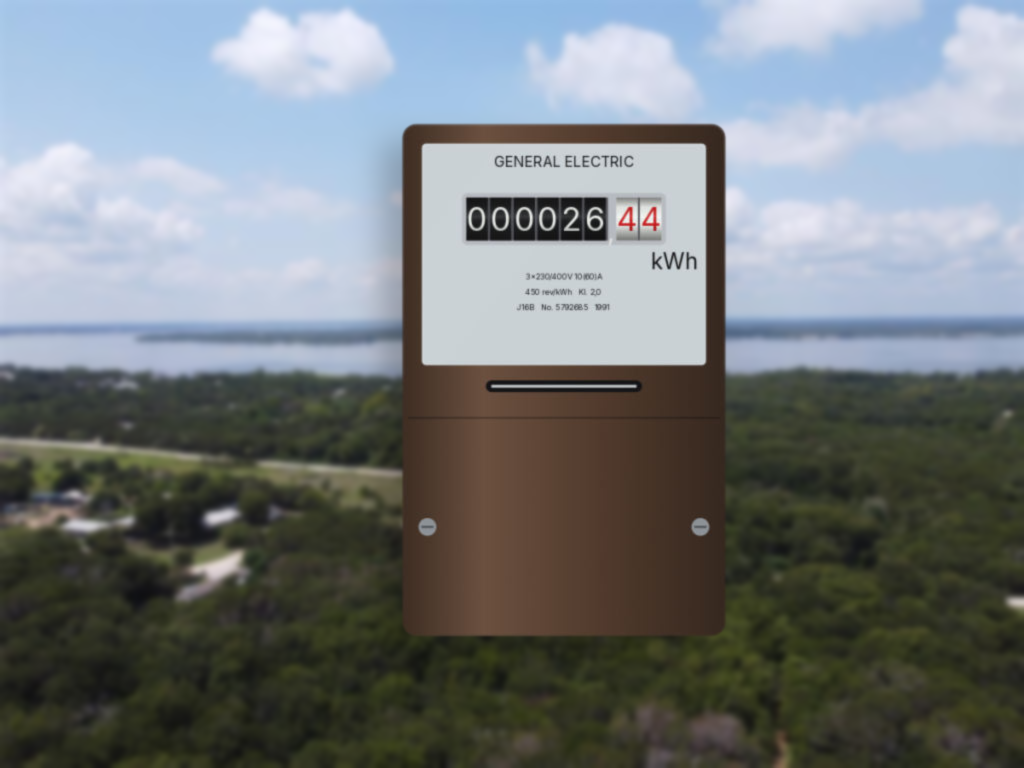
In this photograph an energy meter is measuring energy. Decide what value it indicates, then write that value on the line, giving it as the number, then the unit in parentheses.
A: 26.44 (kWh)
